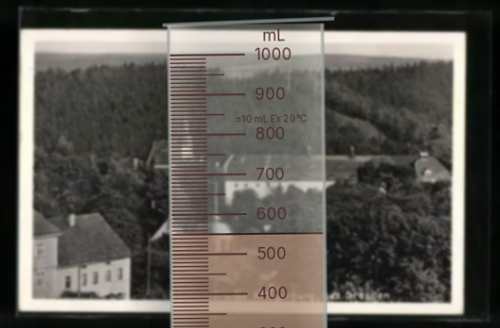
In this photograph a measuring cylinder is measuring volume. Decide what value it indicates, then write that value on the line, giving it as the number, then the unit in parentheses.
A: 550 (mL)
